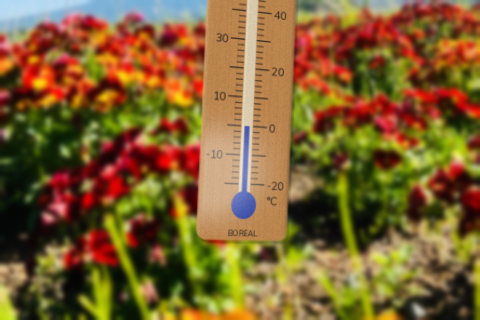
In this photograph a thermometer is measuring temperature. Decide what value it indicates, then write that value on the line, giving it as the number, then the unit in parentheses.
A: 0 (°C)
